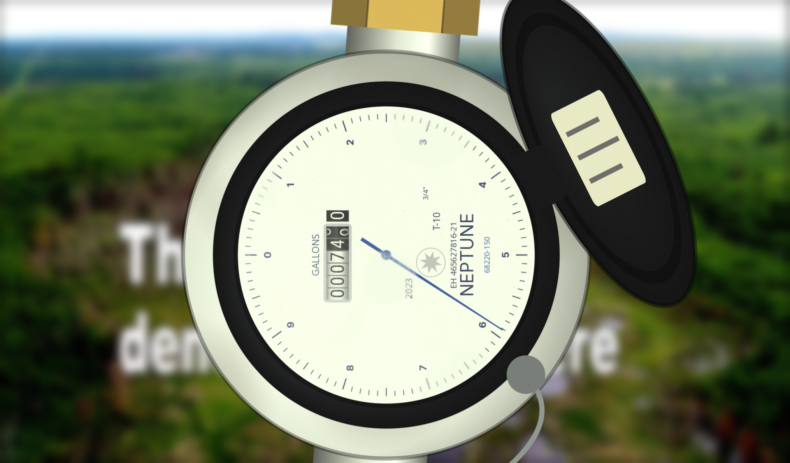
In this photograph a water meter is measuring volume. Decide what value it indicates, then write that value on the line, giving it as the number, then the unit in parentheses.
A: 7485.9 (gal)
